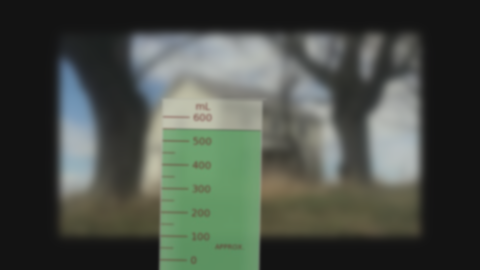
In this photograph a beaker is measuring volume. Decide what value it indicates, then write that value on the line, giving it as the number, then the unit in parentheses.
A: 550 (mL)
